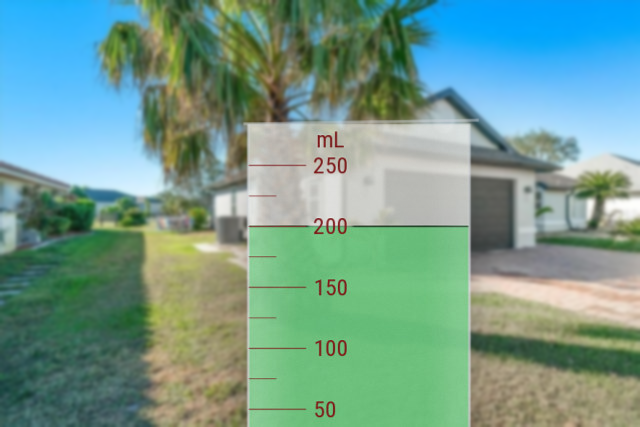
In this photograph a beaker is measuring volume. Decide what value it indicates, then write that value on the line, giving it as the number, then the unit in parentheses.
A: 200 (mL)
